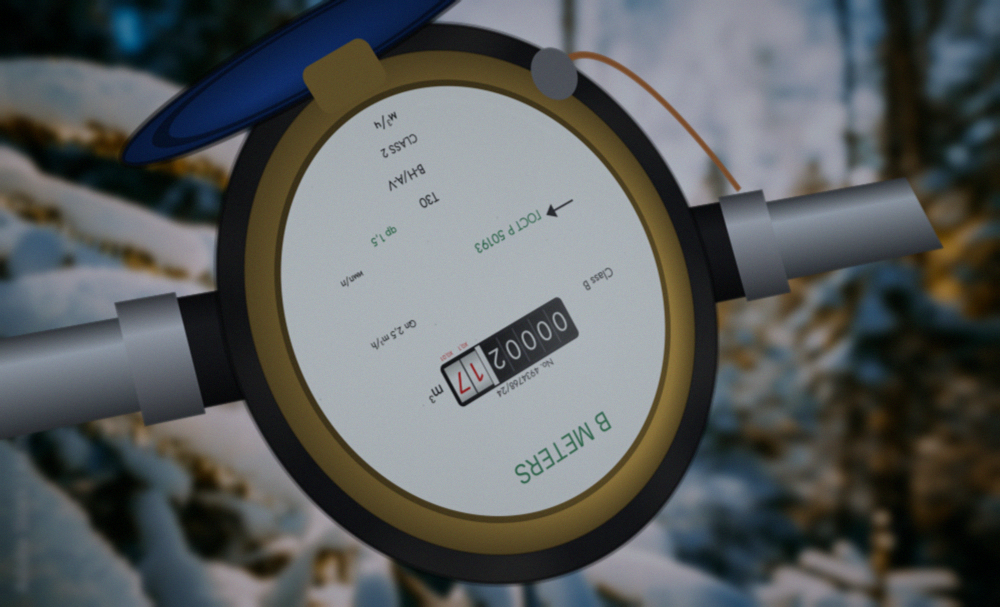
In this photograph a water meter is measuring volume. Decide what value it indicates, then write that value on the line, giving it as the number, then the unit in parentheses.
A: 2.17 (m³)
